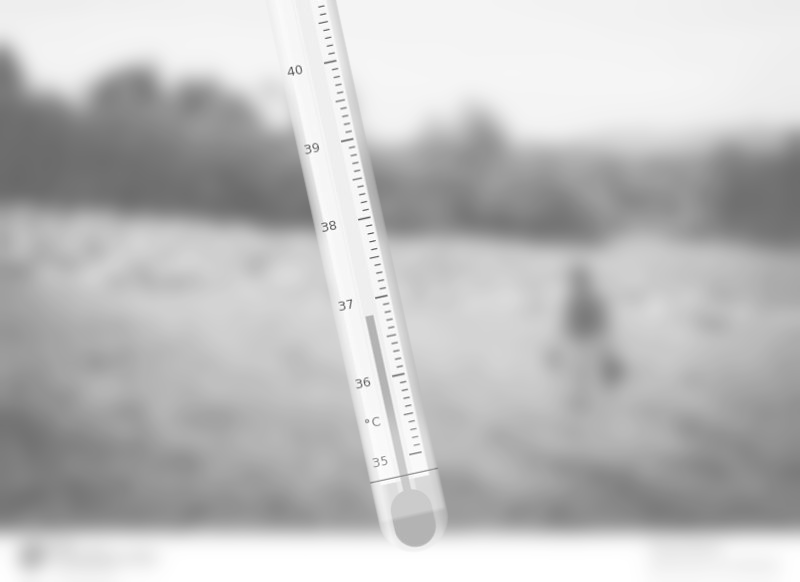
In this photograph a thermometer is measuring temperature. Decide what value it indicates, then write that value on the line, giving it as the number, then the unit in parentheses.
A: 36.8 (°C)
